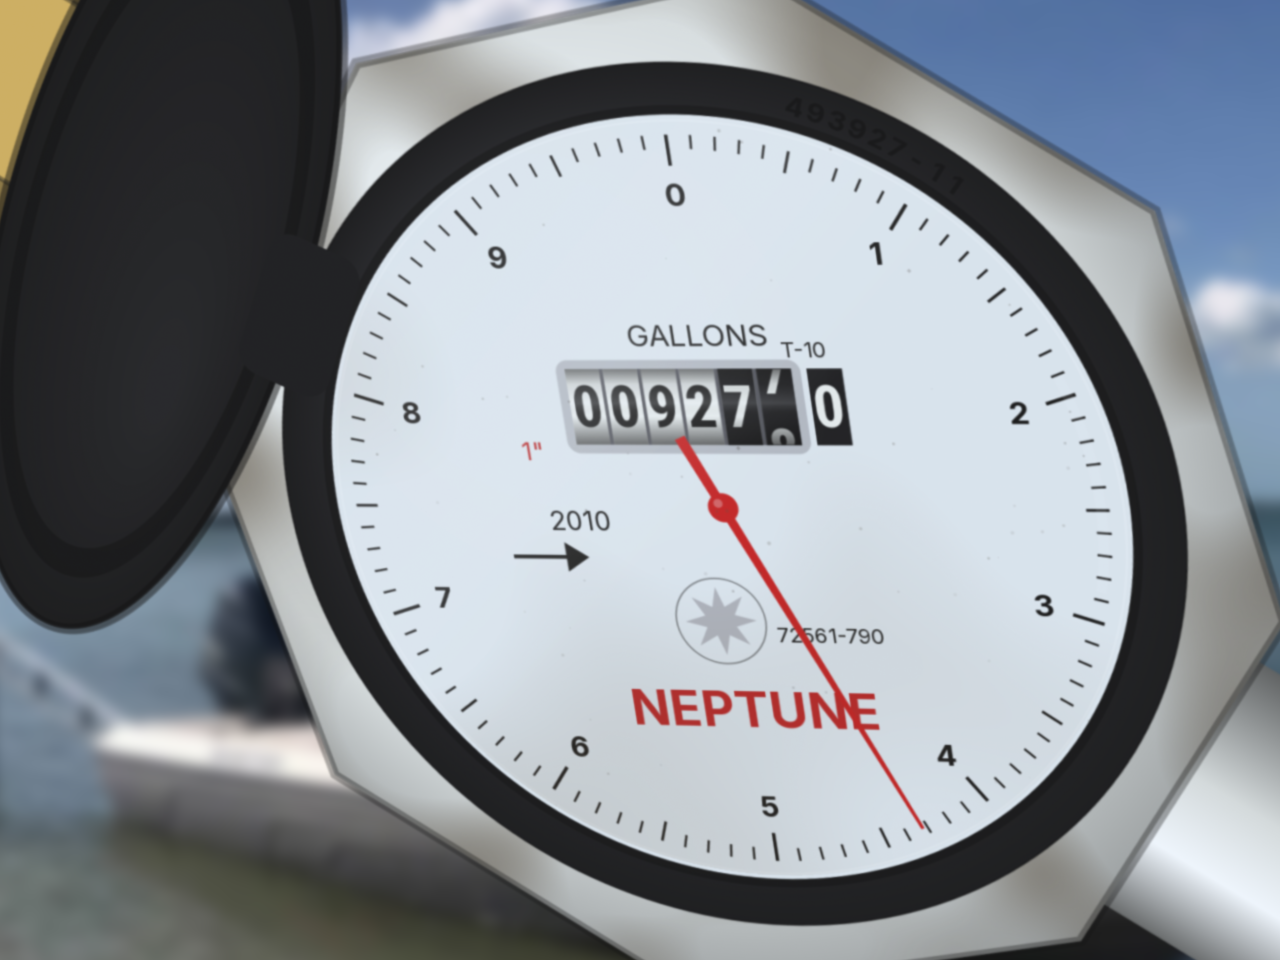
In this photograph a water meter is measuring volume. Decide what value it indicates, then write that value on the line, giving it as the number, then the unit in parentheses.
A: 92774.3 (gal)
